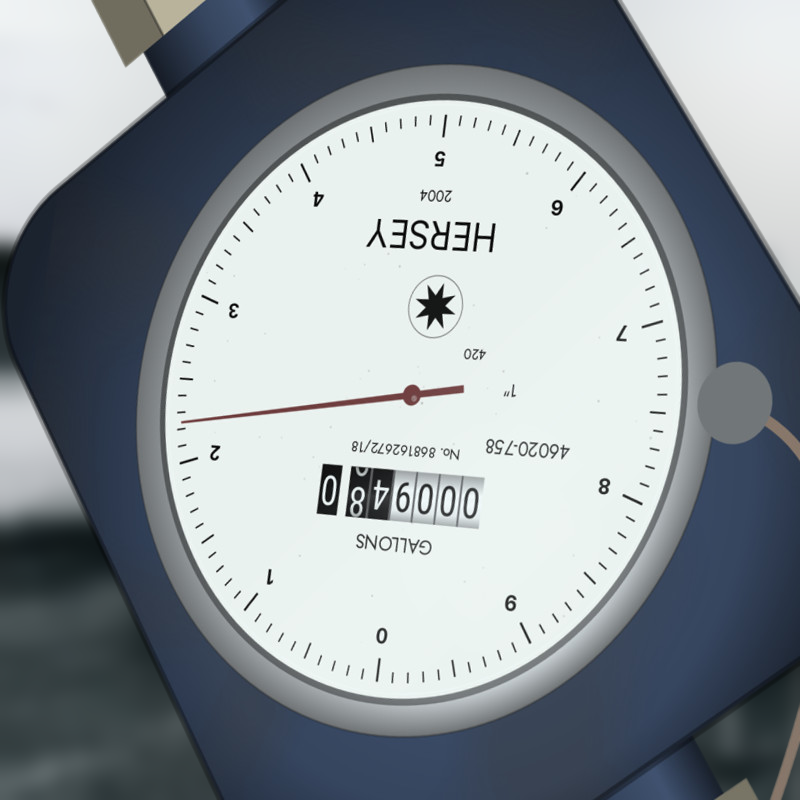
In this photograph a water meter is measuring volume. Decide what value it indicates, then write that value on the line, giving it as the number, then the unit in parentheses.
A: 9482.2 (gal)
